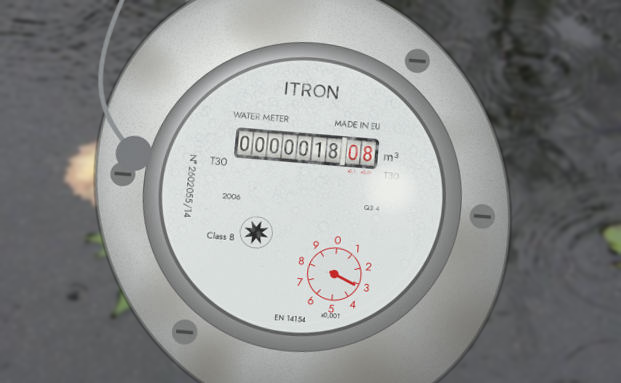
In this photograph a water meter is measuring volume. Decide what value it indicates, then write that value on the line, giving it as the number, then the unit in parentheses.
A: 18.083 (m³)
